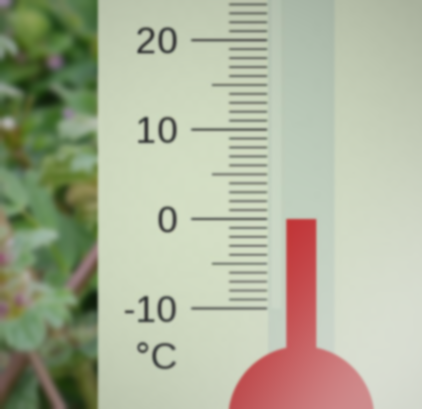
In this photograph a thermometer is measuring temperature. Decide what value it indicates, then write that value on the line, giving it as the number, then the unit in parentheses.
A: 0 (°C)
